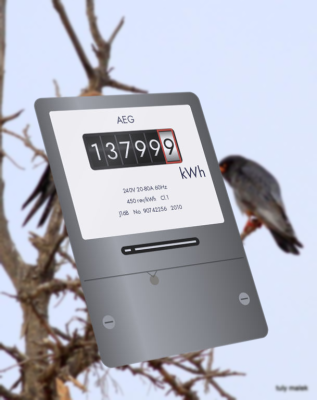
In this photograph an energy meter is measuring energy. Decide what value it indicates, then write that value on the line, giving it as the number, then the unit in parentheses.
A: 13799.9 (kWh)
